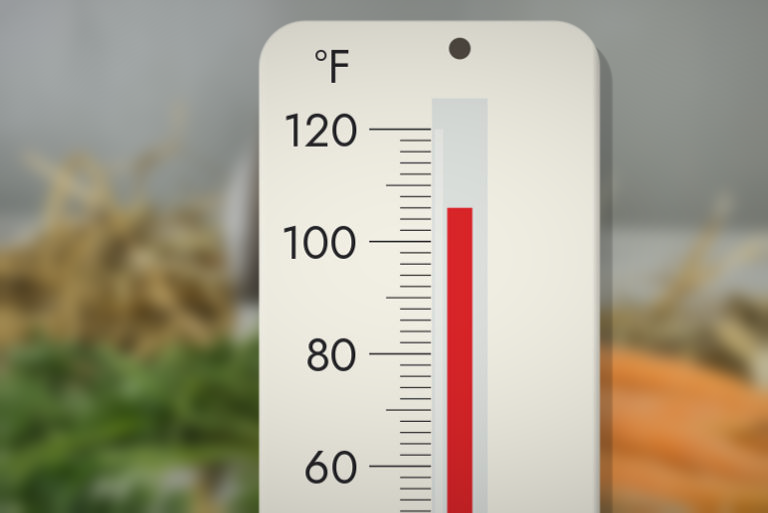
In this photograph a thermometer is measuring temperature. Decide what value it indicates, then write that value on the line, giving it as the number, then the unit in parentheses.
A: 106 (°F)
